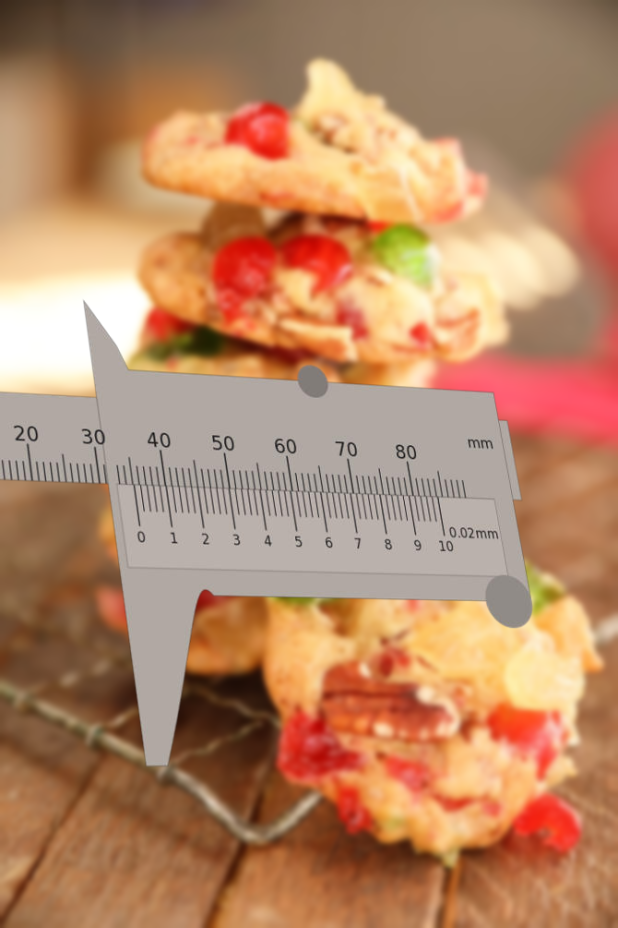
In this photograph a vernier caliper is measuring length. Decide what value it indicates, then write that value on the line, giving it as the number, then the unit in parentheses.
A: 35.2 (mm)
